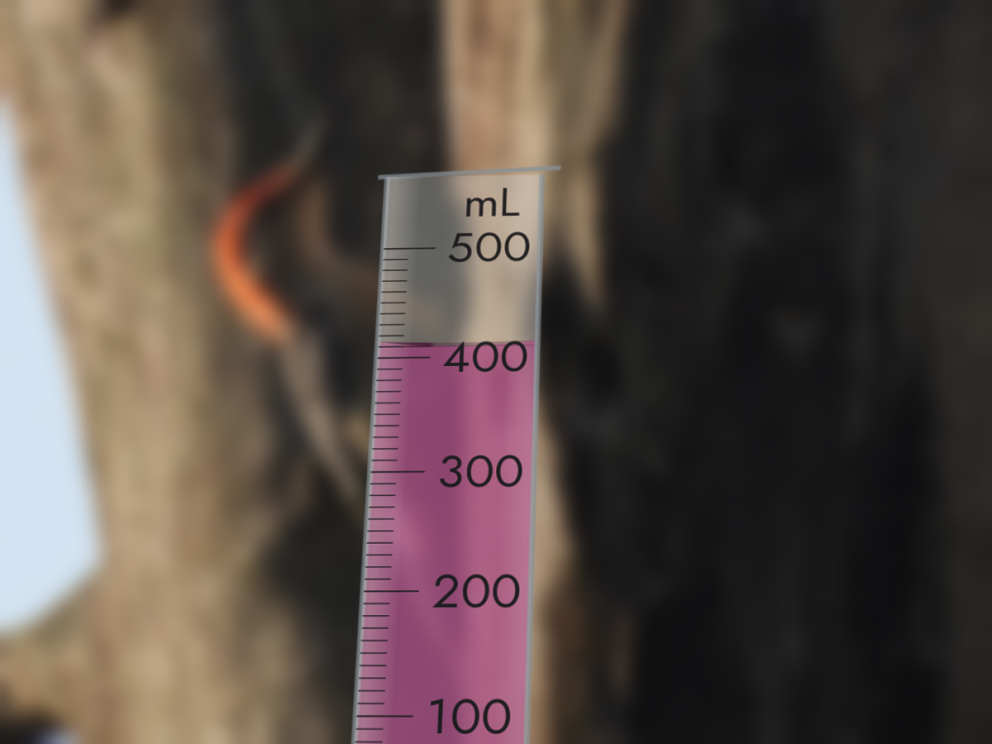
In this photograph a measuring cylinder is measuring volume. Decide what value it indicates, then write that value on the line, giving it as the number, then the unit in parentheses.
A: 410 (mL)
